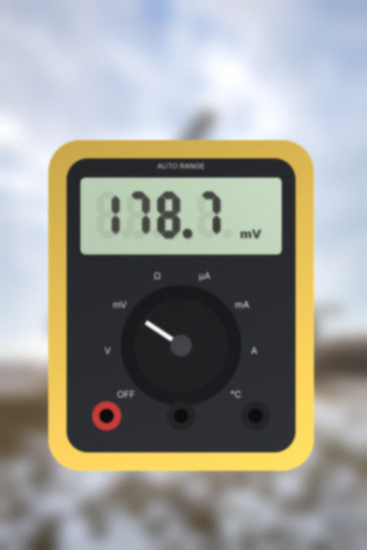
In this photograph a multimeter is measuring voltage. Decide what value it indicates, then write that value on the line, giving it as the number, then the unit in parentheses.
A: 178.7 (mV)
